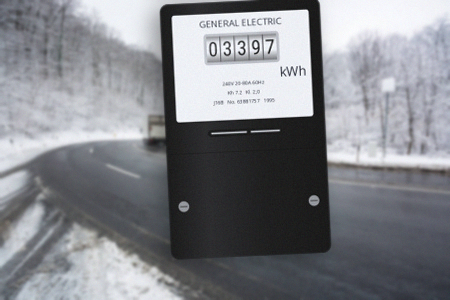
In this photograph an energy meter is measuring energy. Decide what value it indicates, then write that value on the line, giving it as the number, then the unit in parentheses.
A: 3397 (kWh)
